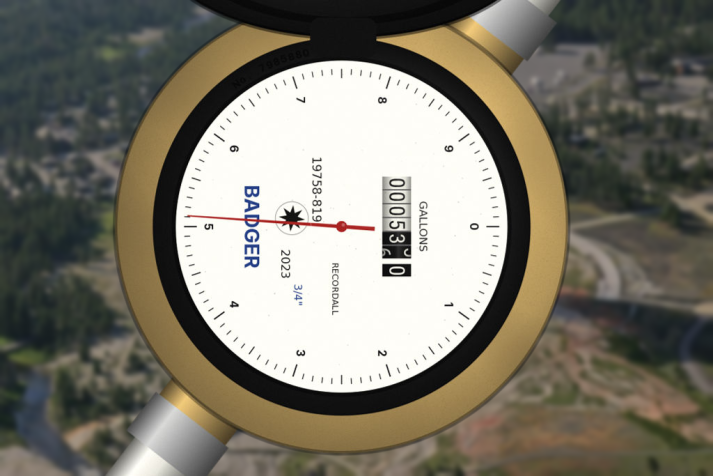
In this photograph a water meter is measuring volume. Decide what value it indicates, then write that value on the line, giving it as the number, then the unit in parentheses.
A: 5355.1 (gal)
